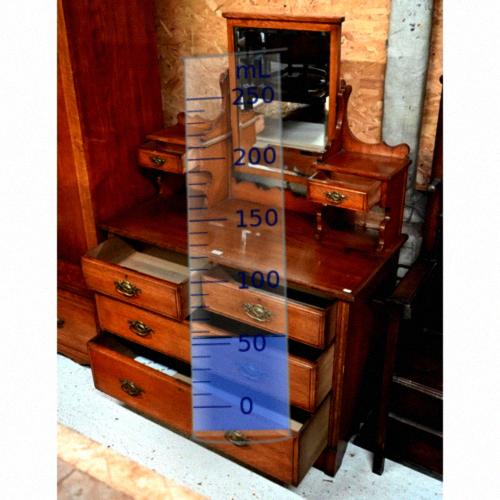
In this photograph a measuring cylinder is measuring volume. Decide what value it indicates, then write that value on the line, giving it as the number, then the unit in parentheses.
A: 55 (mL)
